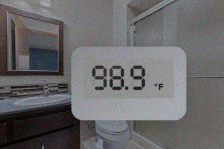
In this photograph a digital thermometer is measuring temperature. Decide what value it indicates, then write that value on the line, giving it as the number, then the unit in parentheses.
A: 98.9 (°F)
